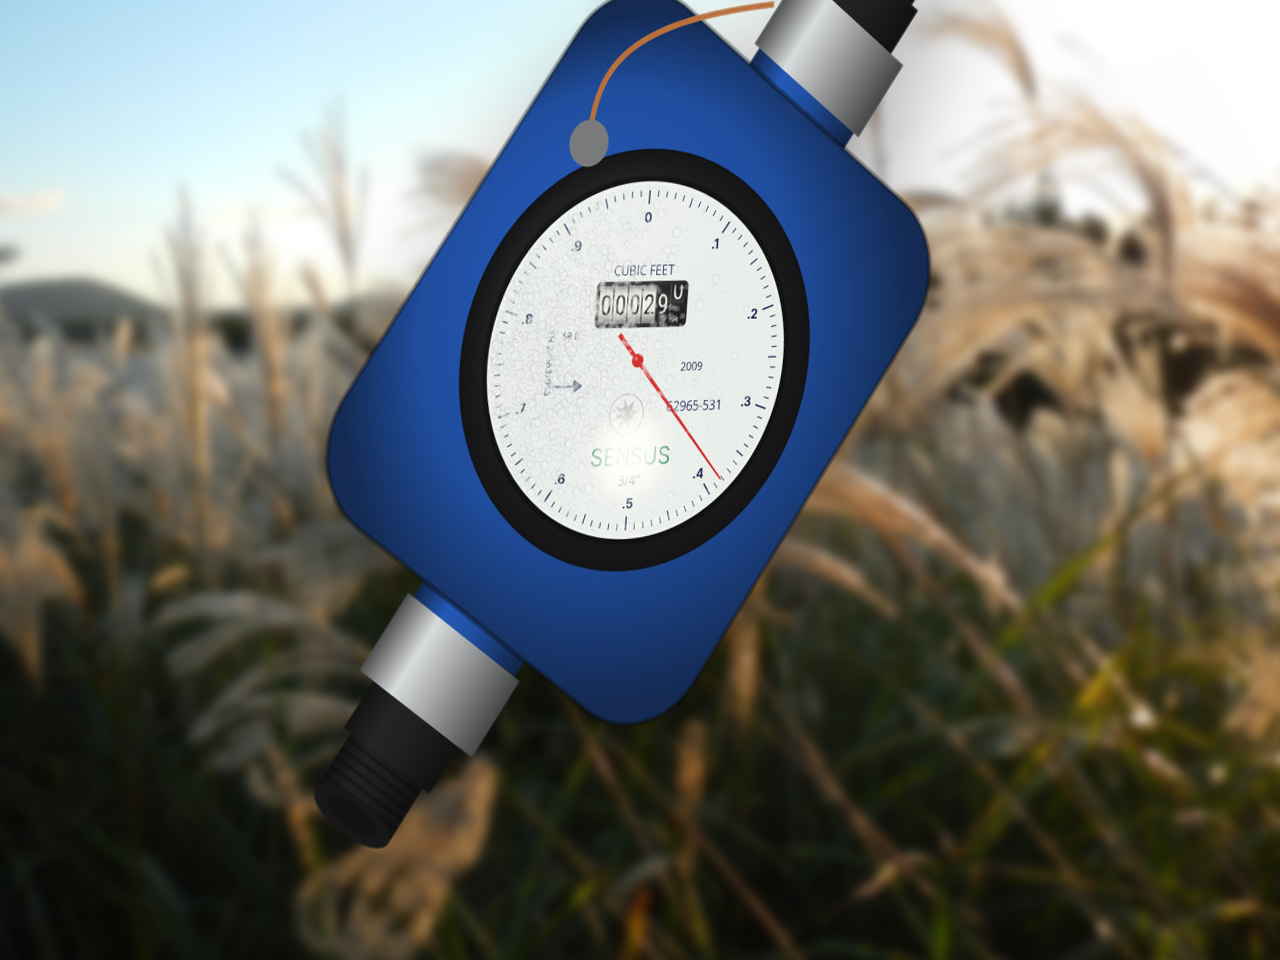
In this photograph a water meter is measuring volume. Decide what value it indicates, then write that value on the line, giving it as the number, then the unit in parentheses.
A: 290.38 (ft³)
